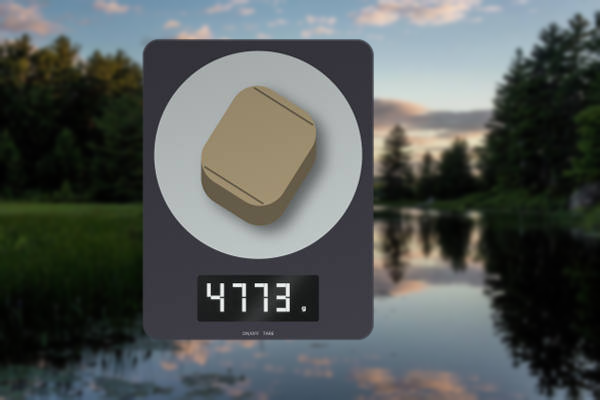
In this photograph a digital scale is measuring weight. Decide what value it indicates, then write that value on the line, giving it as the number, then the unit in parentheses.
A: 4773 (g)
